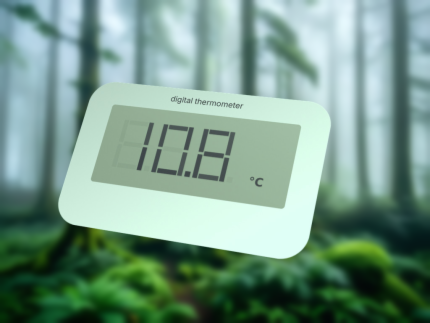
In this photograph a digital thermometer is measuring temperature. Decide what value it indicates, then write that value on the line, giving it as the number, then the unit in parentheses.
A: 10.8 (°C)
